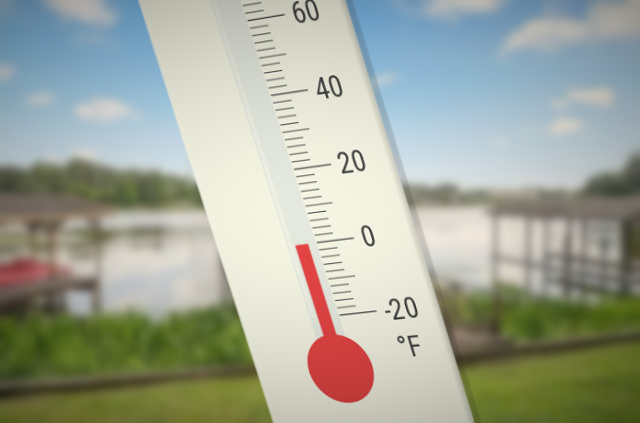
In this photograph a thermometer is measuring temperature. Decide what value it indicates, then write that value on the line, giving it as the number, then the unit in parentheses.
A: 0 (°F)
